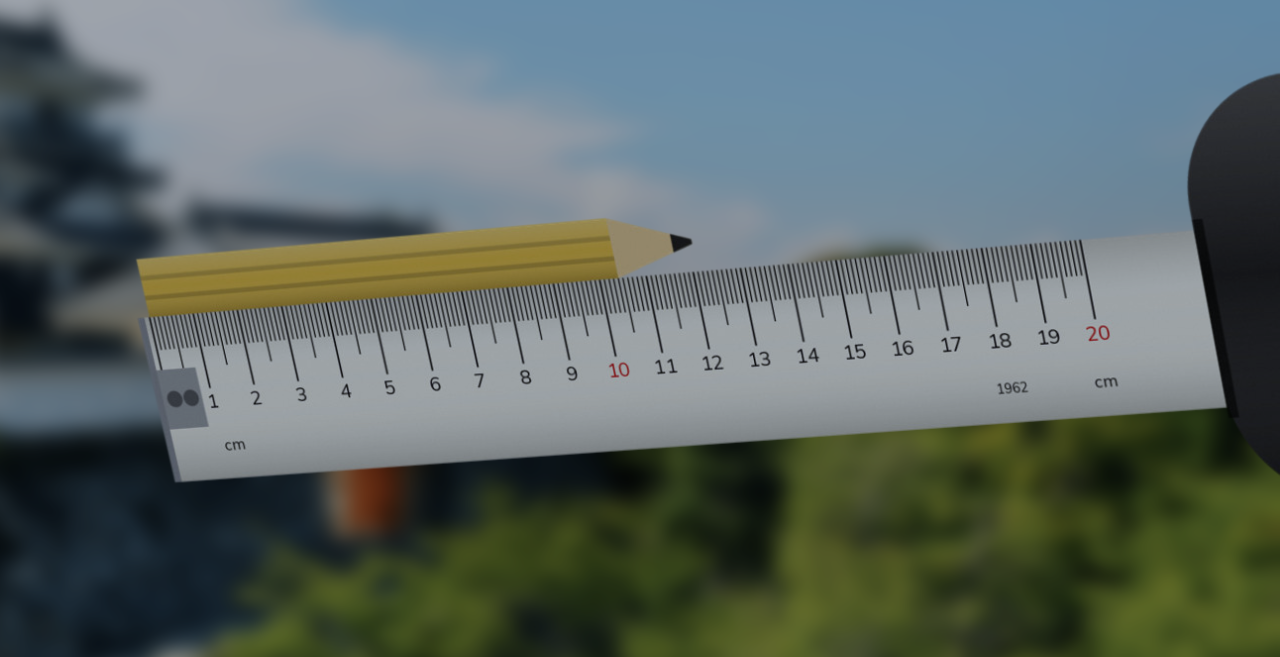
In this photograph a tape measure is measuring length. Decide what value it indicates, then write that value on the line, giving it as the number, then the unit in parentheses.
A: 12.1 (cm)
